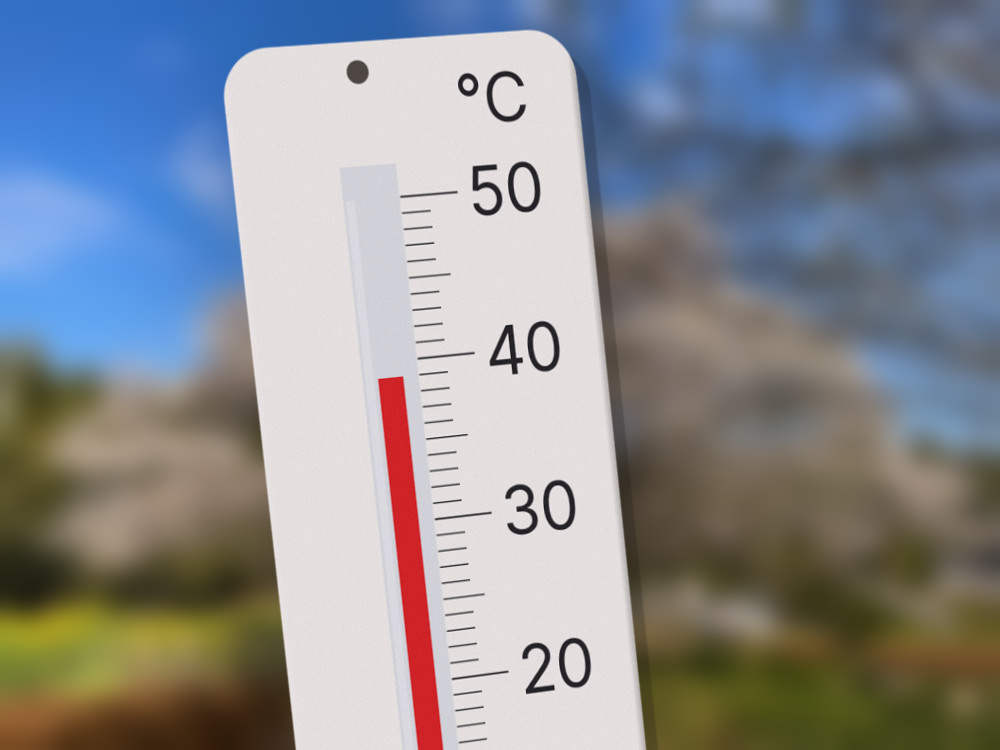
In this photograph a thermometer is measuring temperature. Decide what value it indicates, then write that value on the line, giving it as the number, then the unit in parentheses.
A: 39 (°C)
